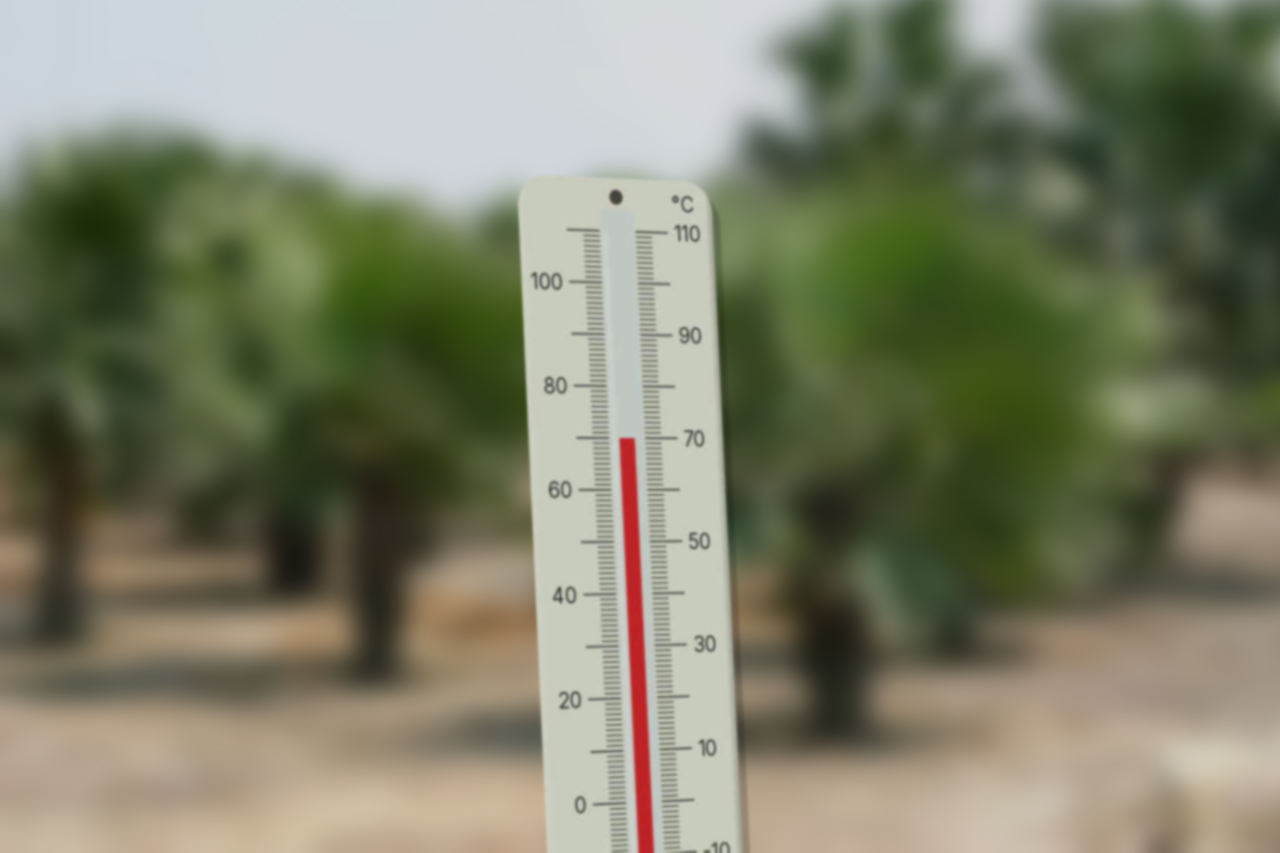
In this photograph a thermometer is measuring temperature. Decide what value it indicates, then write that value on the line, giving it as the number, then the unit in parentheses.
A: 70 (°C)
